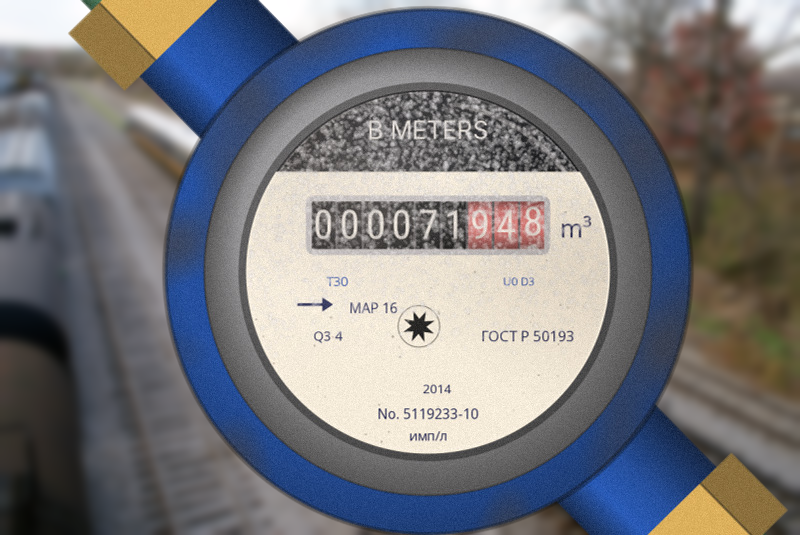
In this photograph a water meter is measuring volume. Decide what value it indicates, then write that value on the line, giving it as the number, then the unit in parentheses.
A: 71.948 (m³)
